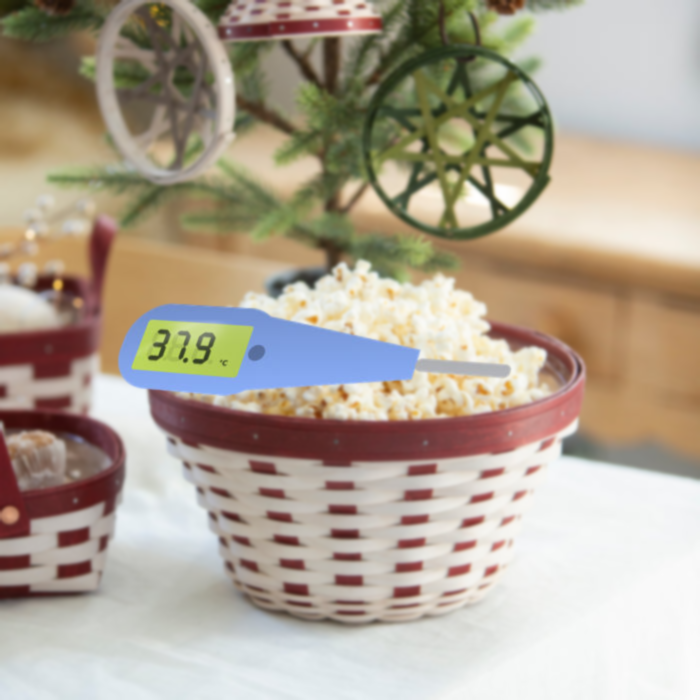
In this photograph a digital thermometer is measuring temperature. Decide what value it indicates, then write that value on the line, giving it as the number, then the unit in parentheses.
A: 37.9 (°C)
